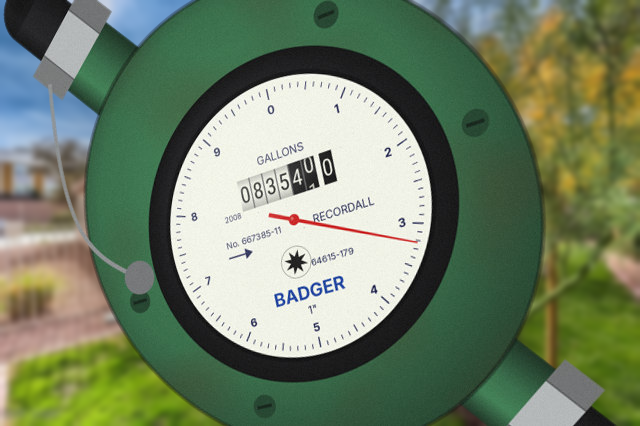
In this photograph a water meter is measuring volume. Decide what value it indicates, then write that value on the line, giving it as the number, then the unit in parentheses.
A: 835403.2 (gal)
